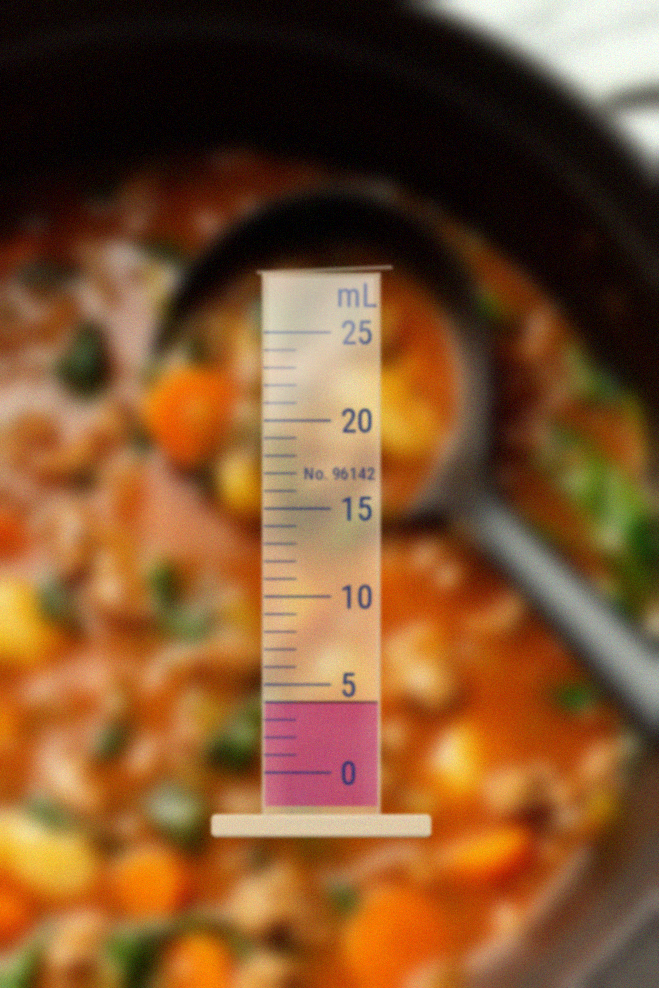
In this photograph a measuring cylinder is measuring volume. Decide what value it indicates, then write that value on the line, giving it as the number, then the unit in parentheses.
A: 4 (mL)
